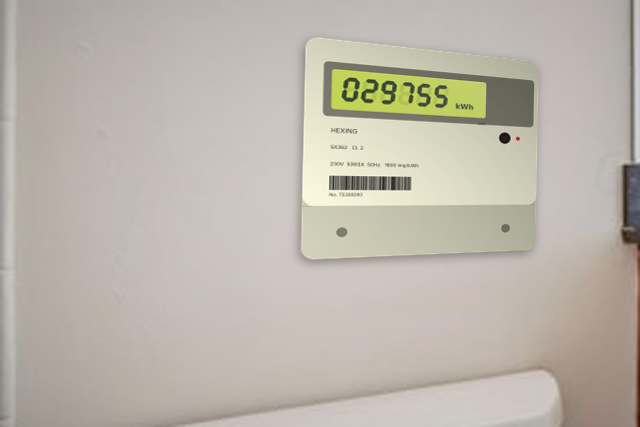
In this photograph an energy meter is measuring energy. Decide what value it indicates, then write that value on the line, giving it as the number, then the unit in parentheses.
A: 29755 (kWh)
